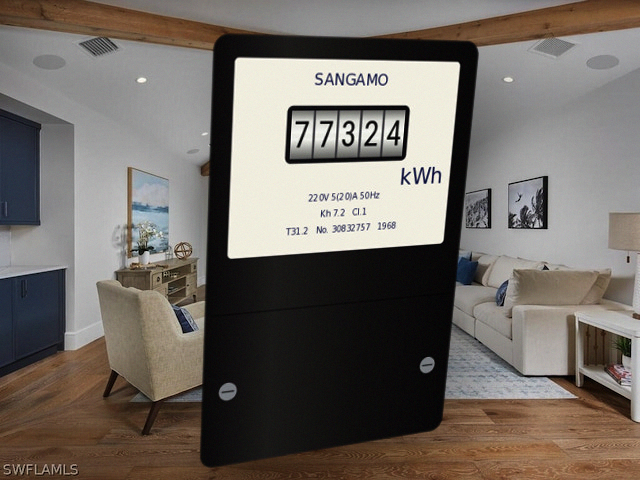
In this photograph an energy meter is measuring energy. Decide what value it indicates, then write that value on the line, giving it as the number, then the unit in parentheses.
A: 77324 (kWh)
